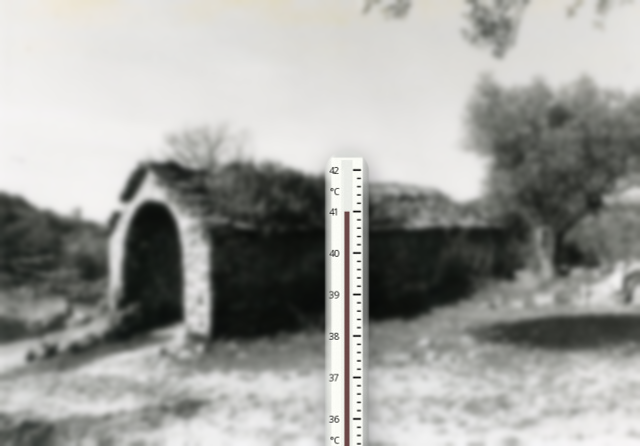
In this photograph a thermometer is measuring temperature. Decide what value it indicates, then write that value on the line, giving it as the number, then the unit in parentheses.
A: 41 (°C)
